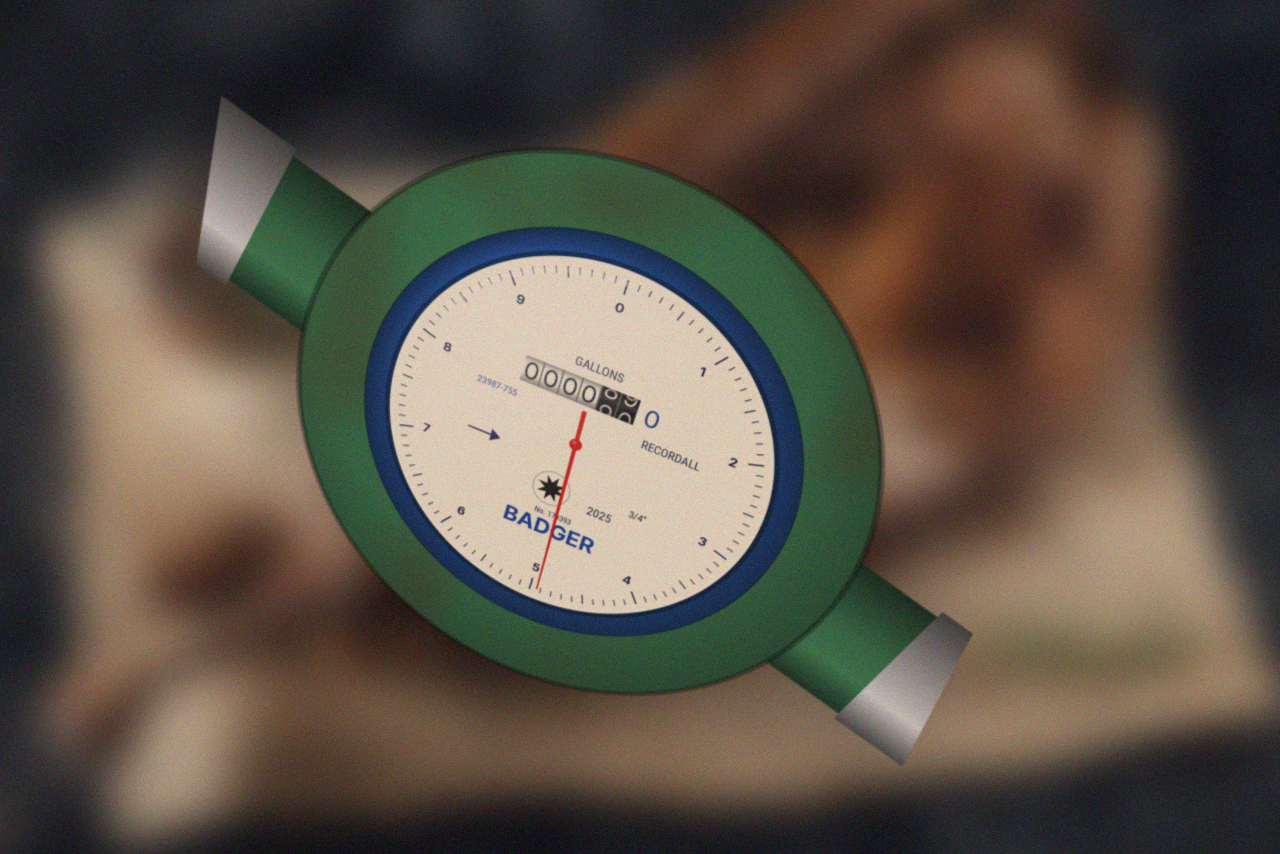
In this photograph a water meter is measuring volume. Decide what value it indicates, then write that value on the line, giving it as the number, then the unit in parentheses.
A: 894.9 (gal)
